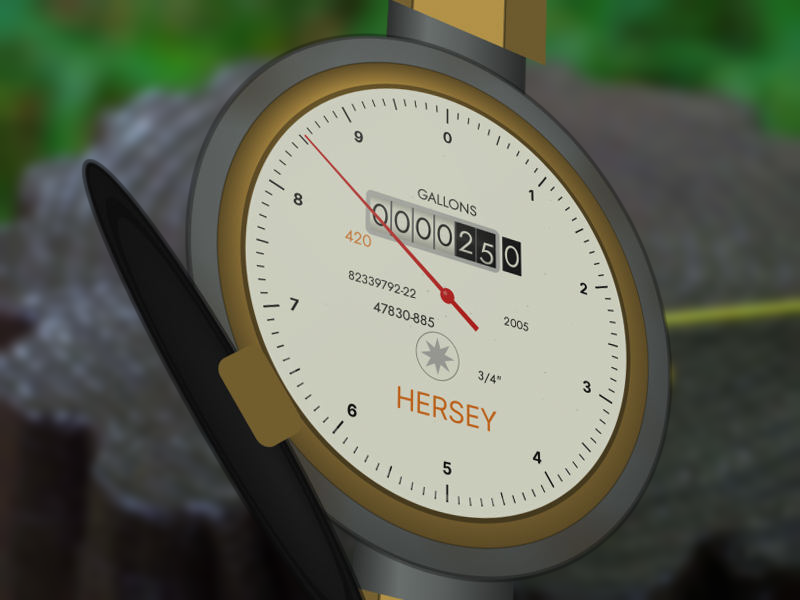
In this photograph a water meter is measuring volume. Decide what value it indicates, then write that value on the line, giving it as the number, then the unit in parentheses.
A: 248.5 (gal)
